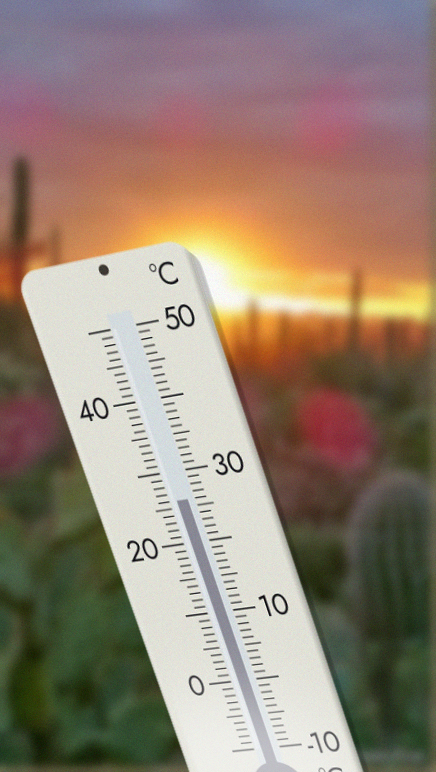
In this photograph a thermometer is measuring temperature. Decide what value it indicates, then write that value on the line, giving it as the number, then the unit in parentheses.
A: 26 (°C)
